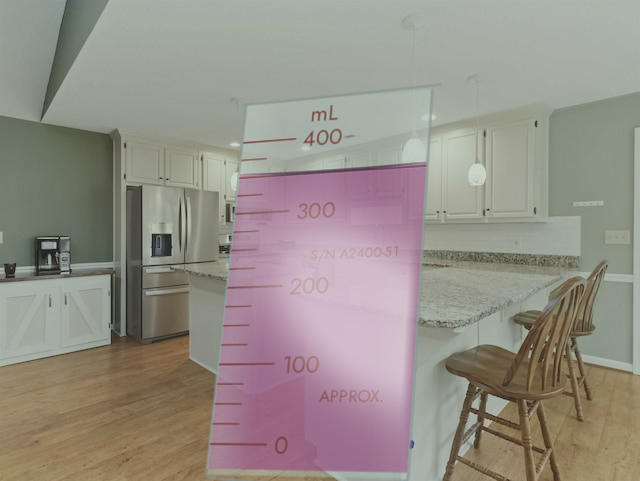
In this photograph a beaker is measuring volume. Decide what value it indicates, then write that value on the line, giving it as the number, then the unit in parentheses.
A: 350 (mL)
